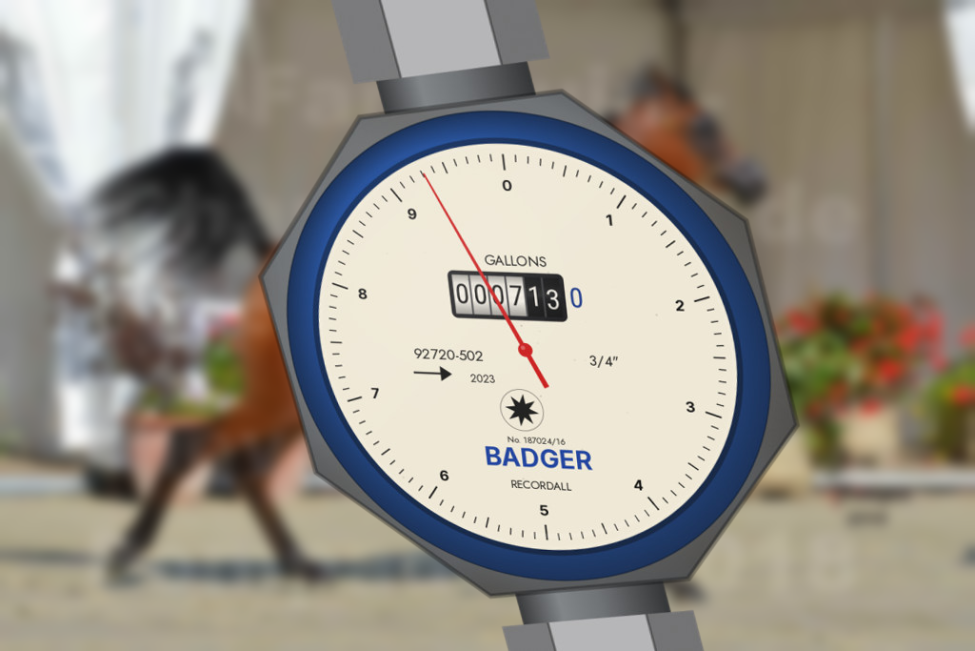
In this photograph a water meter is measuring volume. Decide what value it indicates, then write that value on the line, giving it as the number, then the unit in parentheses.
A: 7129.3 (gal)
